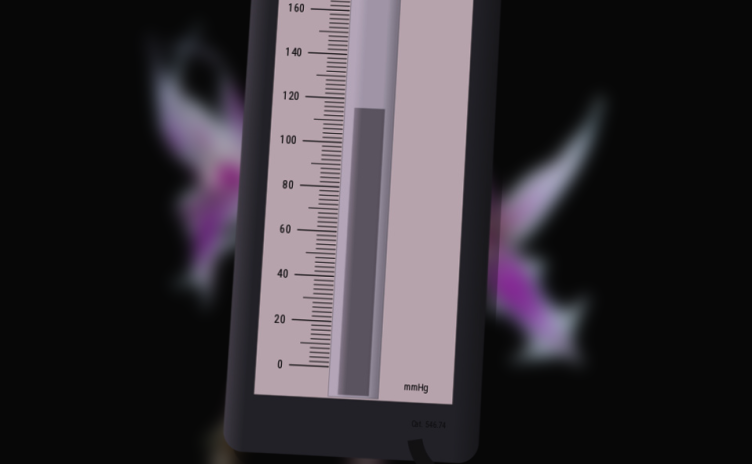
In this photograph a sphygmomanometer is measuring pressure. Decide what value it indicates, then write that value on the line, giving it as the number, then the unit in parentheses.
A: 116 (mmHg)
